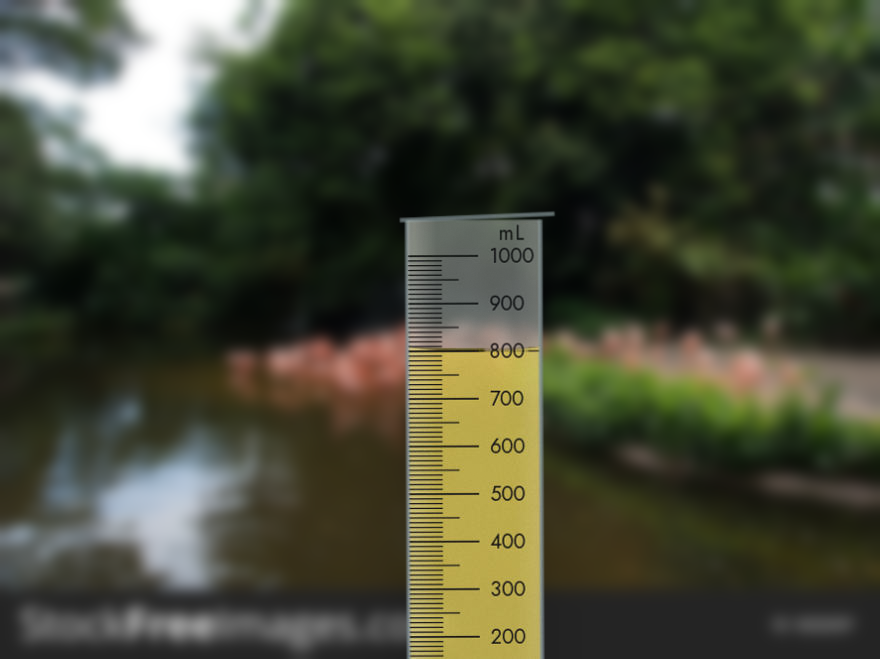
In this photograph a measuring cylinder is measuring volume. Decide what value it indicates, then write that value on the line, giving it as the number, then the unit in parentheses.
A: 800 (mL)
